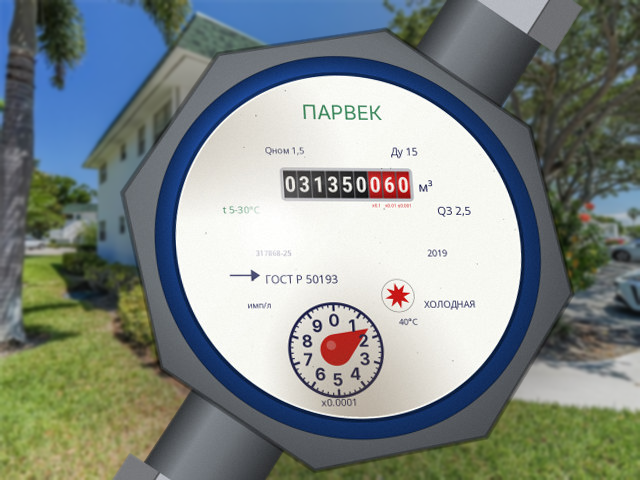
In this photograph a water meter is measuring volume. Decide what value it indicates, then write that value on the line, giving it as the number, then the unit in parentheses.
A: 31350.0601 (m³)
